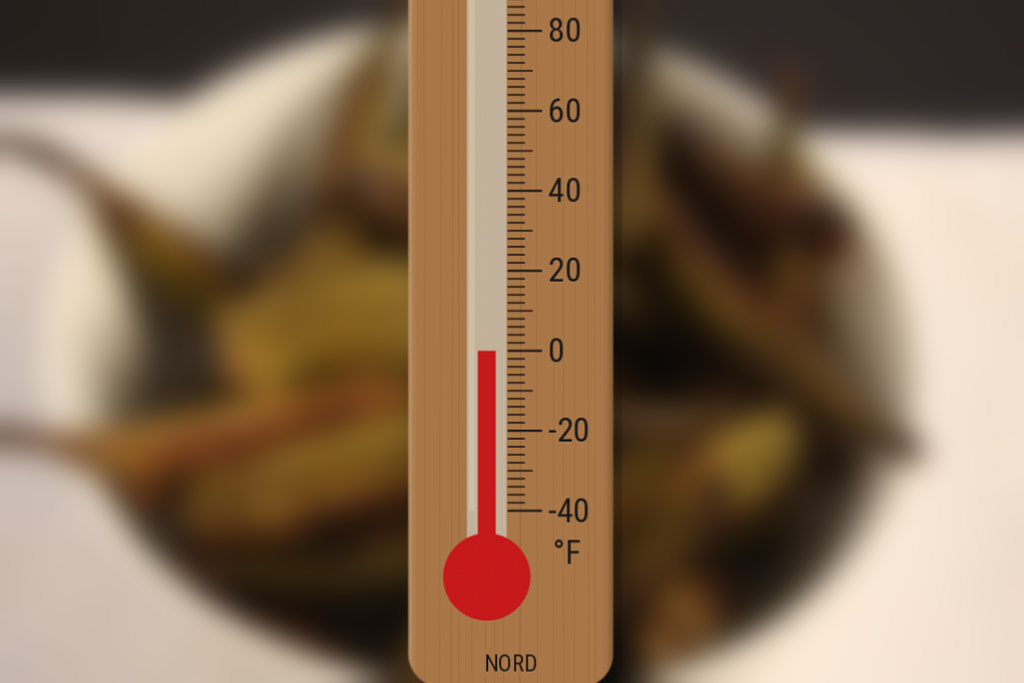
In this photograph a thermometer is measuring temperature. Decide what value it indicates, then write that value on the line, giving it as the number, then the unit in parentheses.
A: 0 (°F)
